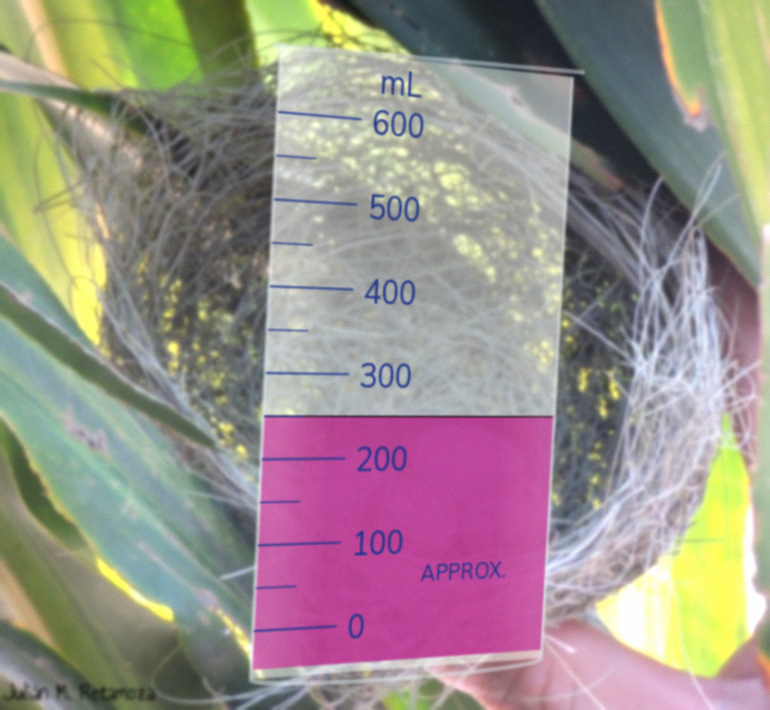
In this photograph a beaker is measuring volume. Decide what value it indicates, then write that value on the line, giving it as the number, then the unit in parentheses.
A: 250 (mL)
